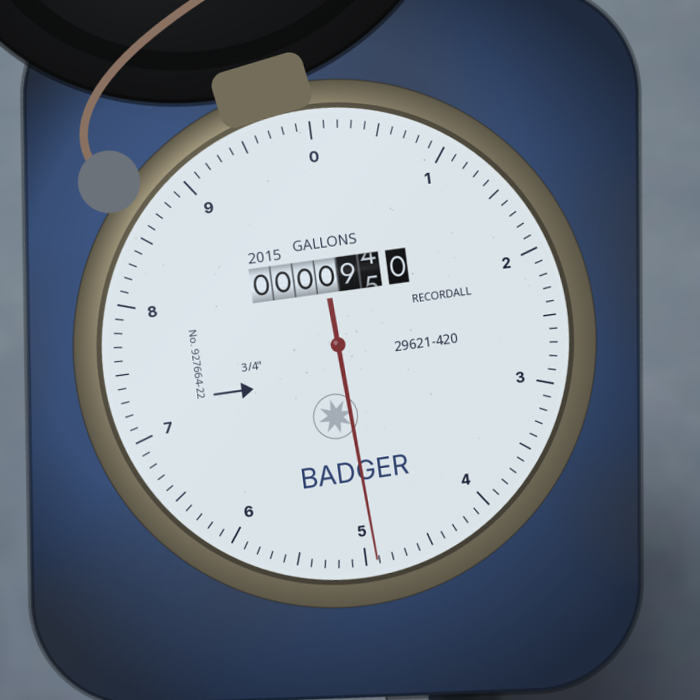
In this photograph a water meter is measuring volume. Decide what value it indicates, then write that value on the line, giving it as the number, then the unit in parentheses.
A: 944.9 (gal)
